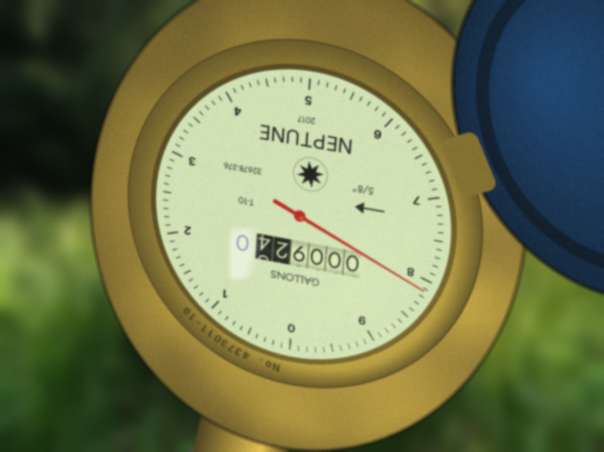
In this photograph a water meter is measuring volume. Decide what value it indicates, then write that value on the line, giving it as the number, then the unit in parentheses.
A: 9238.1 (gal)
